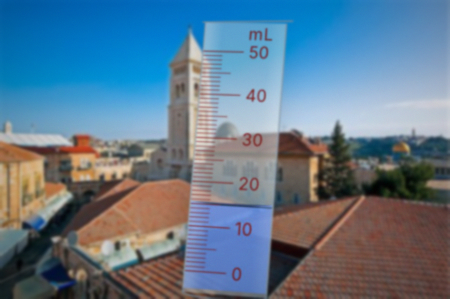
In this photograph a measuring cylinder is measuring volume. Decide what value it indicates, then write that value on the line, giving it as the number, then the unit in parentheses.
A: 15 (mL)
